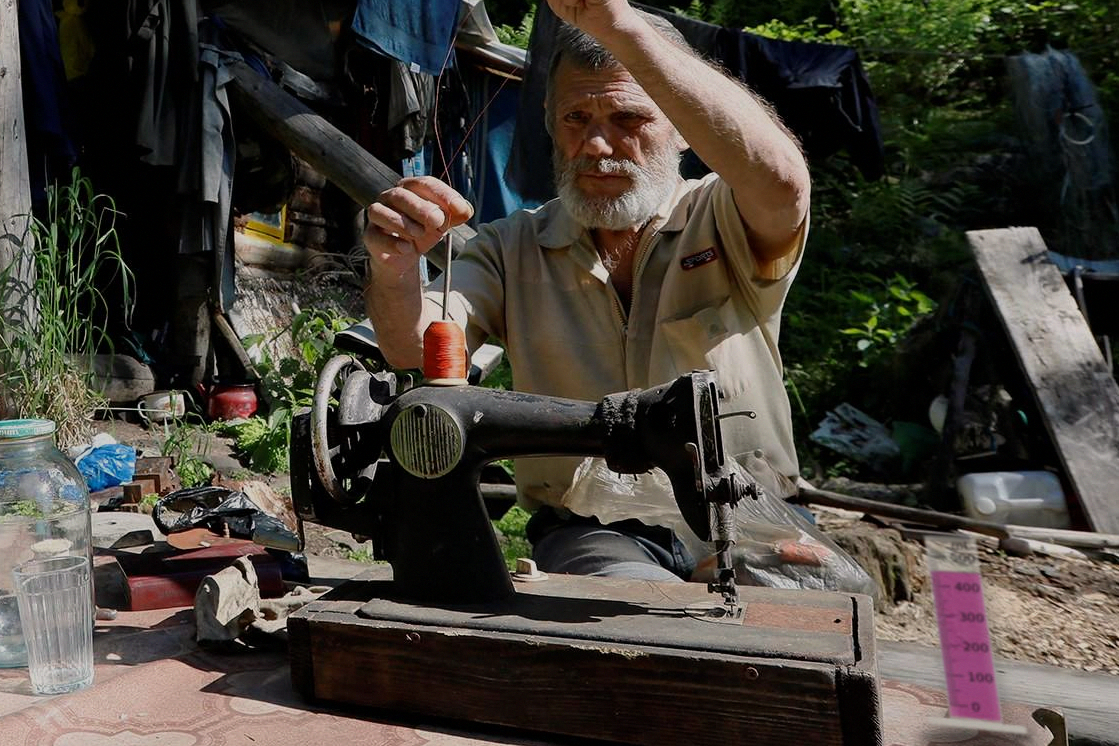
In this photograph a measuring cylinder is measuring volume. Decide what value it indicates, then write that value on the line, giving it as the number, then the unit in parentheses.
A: 450 (mL)
